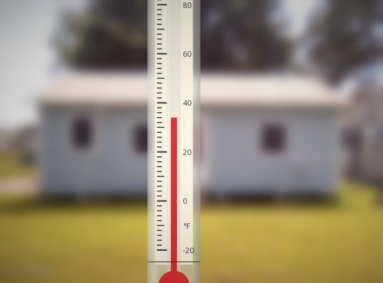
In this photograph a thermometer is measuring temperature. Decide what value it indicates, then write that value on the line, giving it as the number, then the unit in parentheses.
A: 34 (°F)
